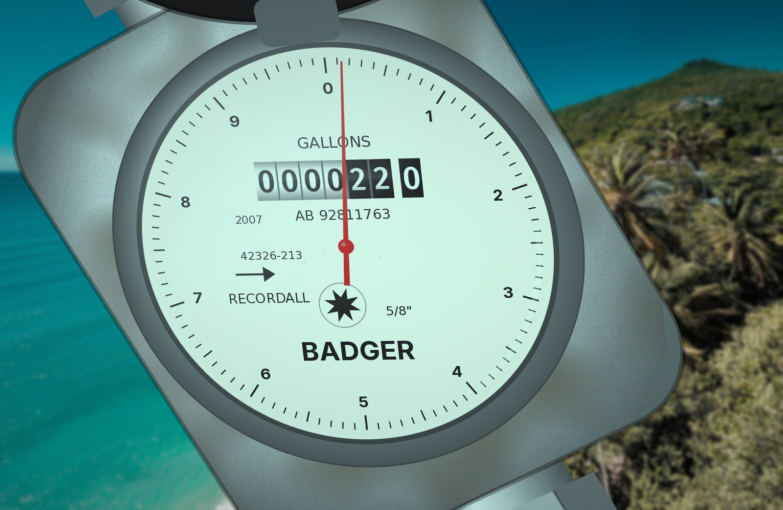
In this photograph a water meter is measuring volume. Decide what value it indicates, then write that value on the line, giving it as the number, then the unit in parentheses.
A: 220.1 (gal)
